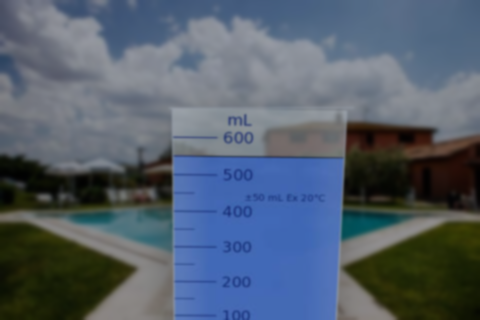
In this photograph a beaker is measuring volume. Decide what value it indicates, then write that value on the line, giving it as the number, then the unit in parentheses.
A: 550 (mL)
